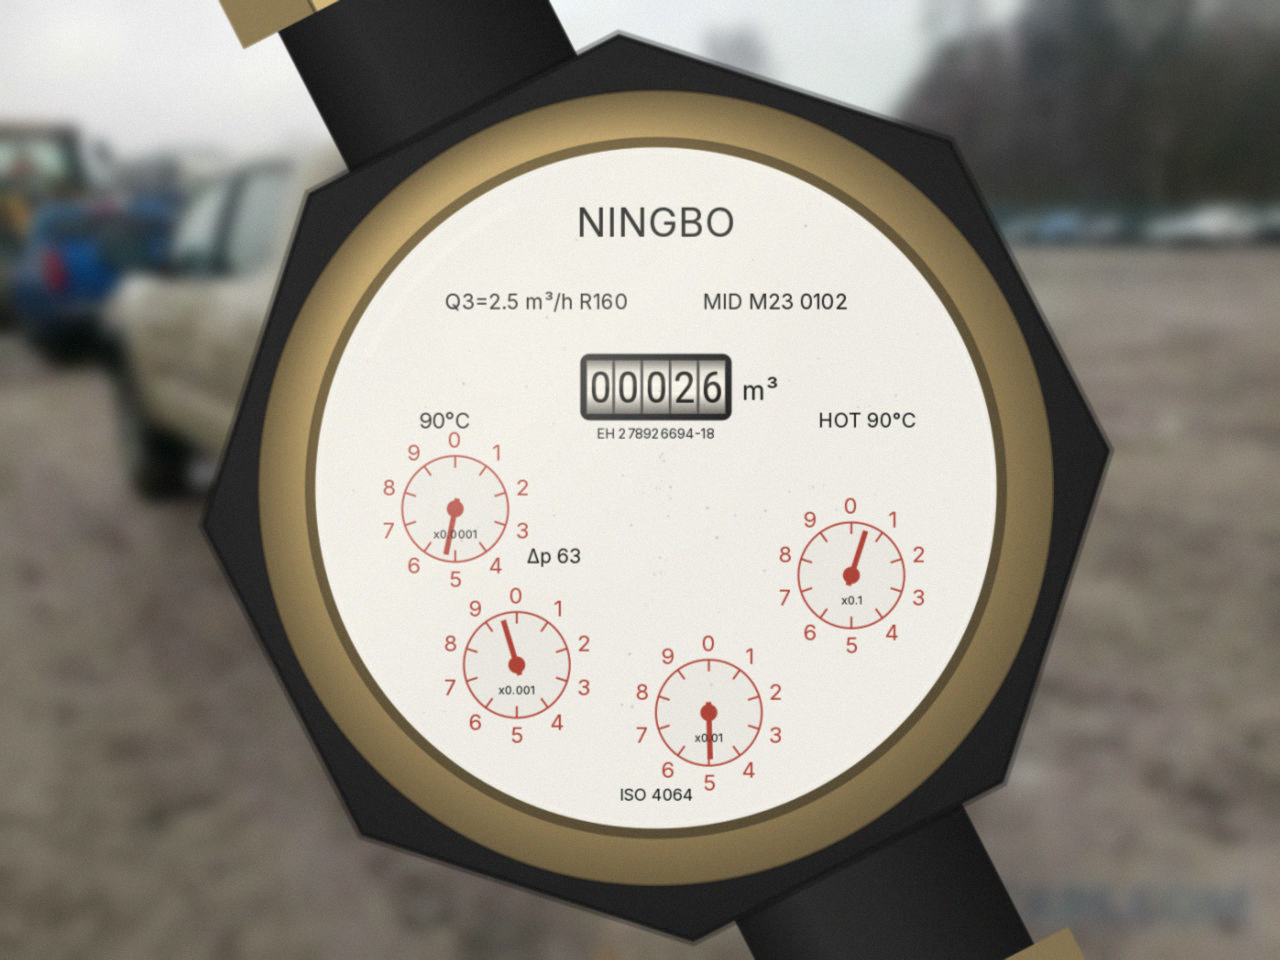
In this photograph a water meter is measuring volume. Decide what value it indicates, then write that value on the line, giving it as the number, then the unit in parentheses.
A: 26.0495 (m³)
